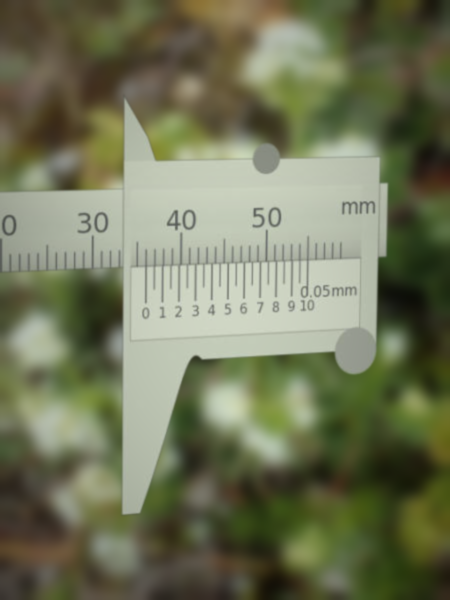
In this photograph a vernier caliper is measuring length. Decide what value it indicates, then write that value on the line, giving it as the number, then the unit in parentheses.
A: 36.0 (mm)
